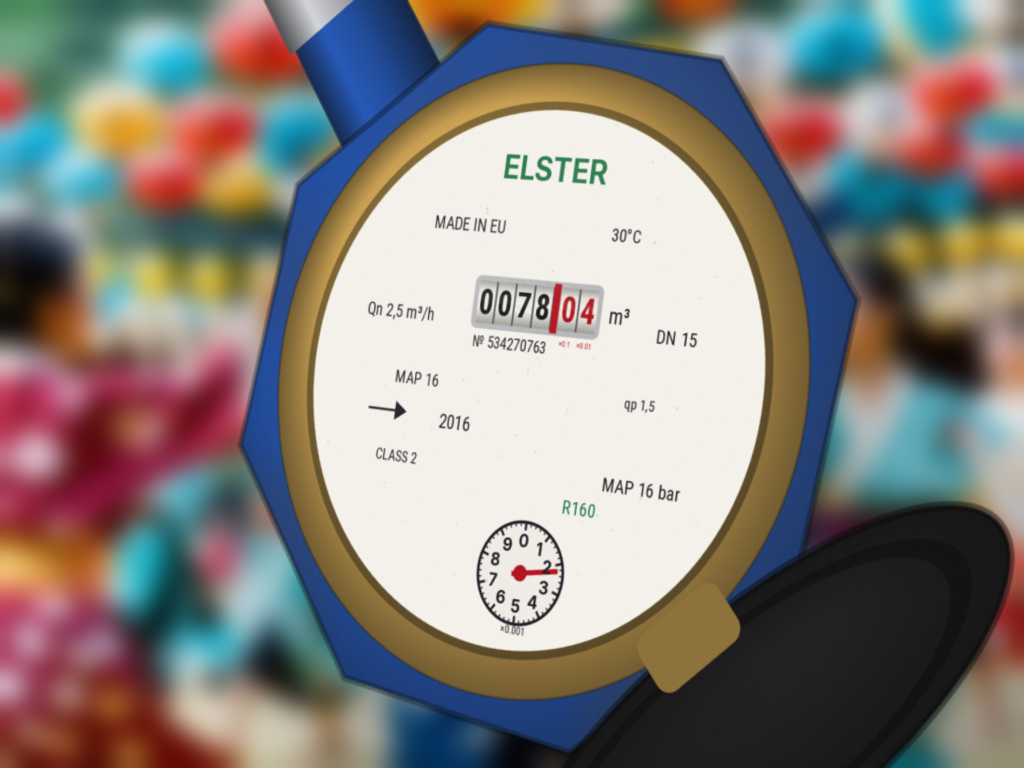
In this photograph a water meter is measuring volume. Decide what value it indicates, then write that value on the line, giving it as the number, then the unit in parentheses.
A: 78.042 (m³)
